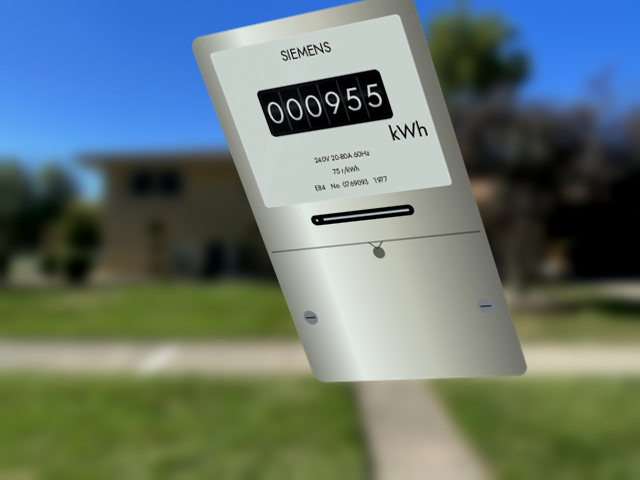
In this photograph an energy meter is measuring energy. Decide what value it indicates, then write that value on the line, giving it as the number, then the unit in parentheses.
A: 955 (kWh)
